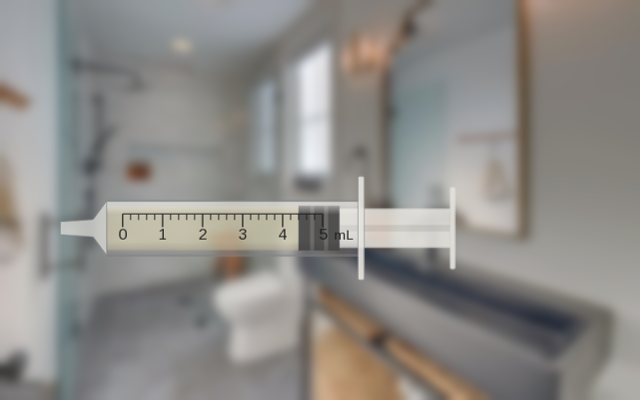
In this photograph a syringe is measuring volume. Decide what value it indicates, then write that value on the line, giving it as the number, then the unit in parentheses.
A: 4.4 (mL)
